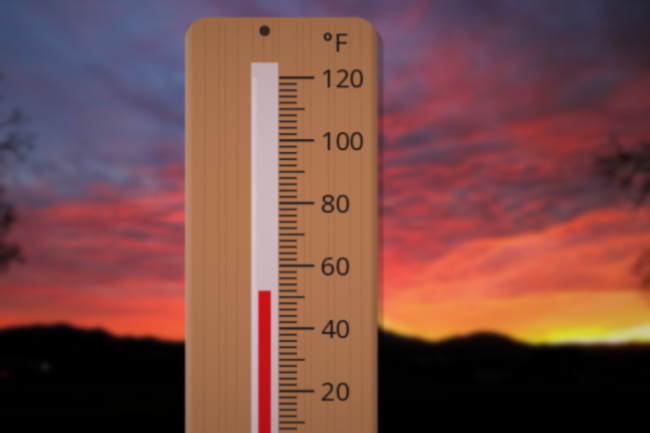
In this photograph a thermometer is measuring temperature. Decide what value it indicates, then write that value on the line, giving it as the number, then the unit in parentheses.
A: 52 (°F)
